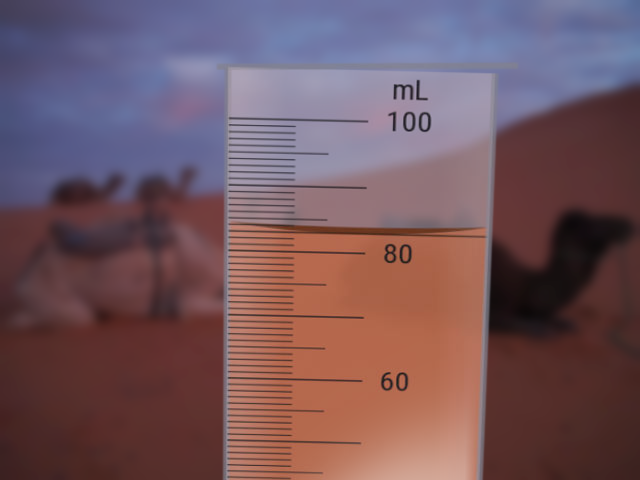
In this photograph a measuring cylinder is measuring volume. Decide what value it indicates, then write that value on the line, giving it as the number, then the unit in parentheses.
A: 83 (mL)
